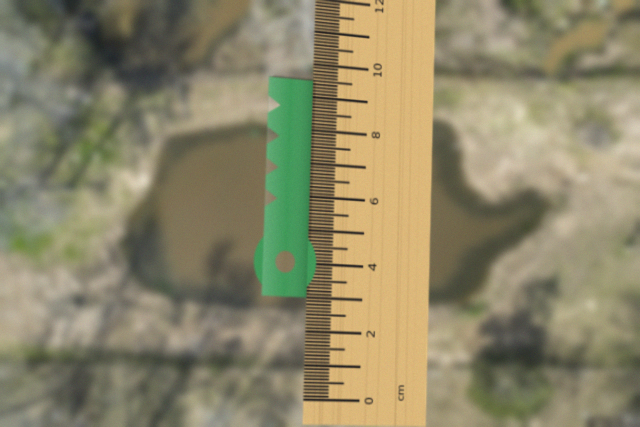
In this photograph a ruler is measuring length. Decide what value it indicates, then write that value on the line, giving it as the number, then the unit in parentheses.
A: 6.5 (cm)
